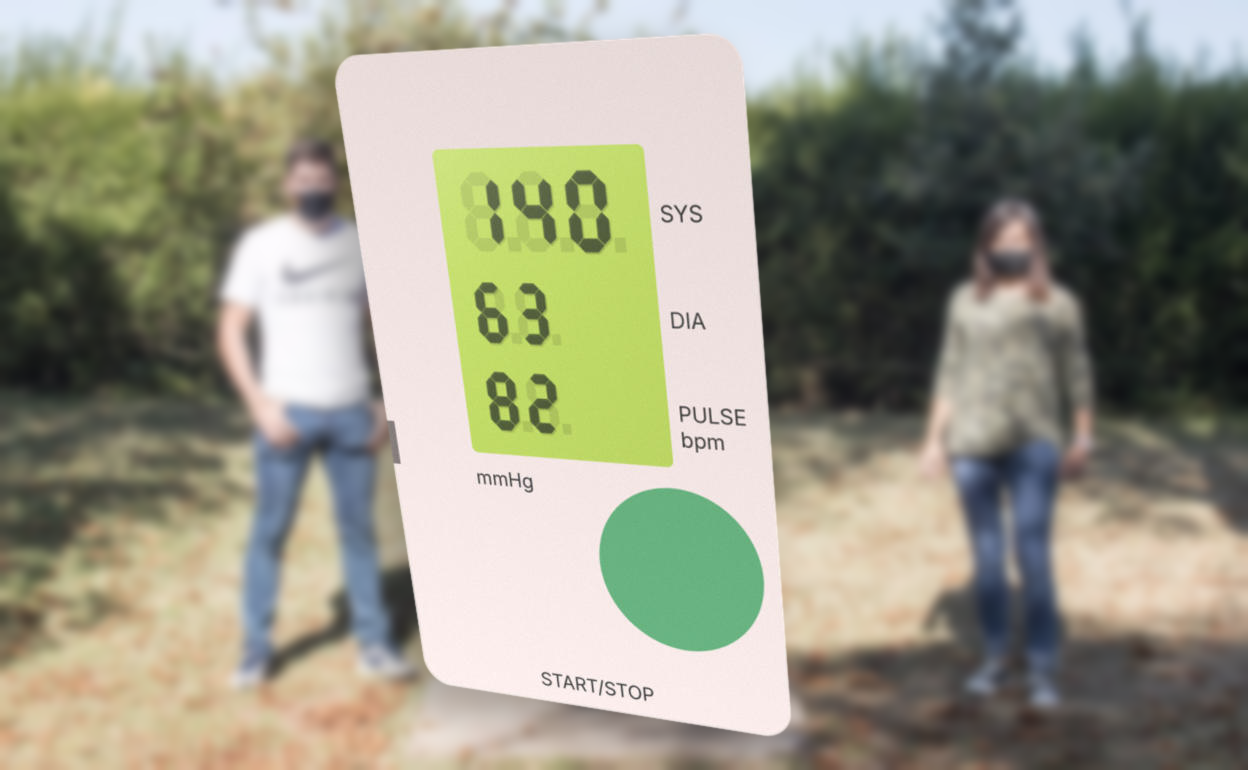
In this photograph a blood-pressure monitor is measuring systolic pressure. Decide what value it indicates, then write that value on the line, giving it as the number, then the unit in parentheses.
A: 140 (mmHg)
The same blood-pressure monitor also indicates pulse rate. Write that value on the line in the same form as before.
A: 82 (bpm)
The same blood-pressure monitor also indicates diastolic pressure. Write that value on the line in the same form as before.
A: 63 (mmHg)
